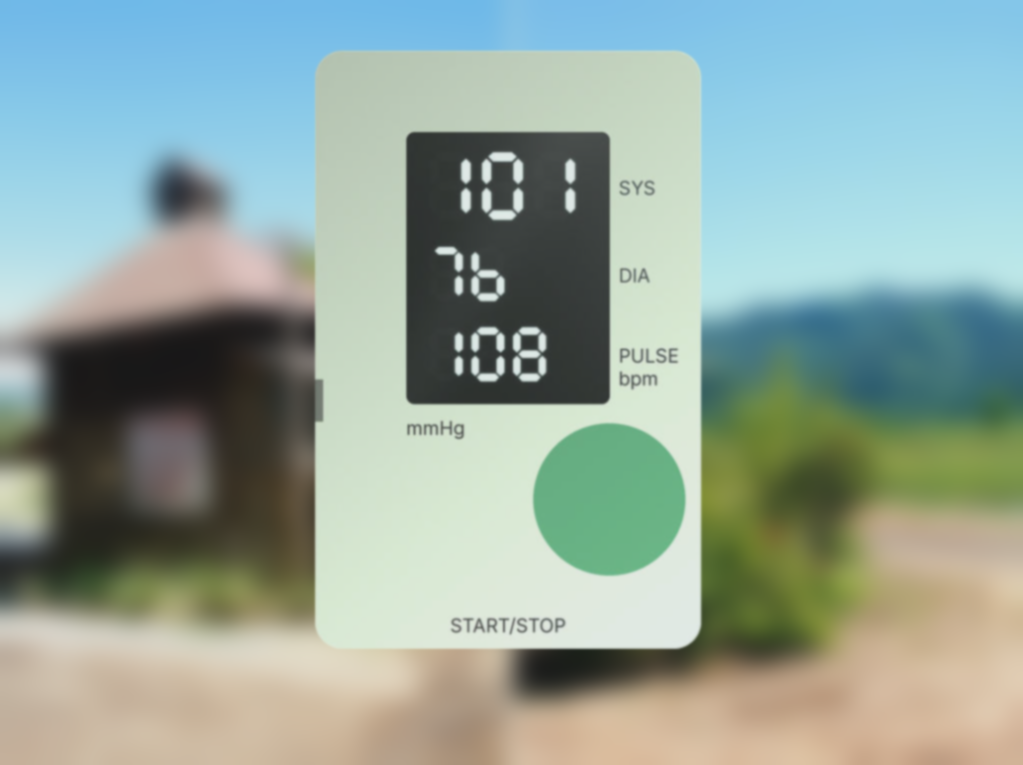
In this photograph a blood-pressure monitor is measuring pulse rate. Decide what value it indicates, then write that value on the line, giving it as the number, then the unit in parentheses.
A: 108 (bpm)
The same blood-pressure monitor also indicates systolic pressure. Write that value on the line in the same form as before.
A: 101 (mmHg)
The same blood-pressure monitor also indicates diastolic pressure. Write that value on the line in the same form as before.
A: 76 (mmHg)
